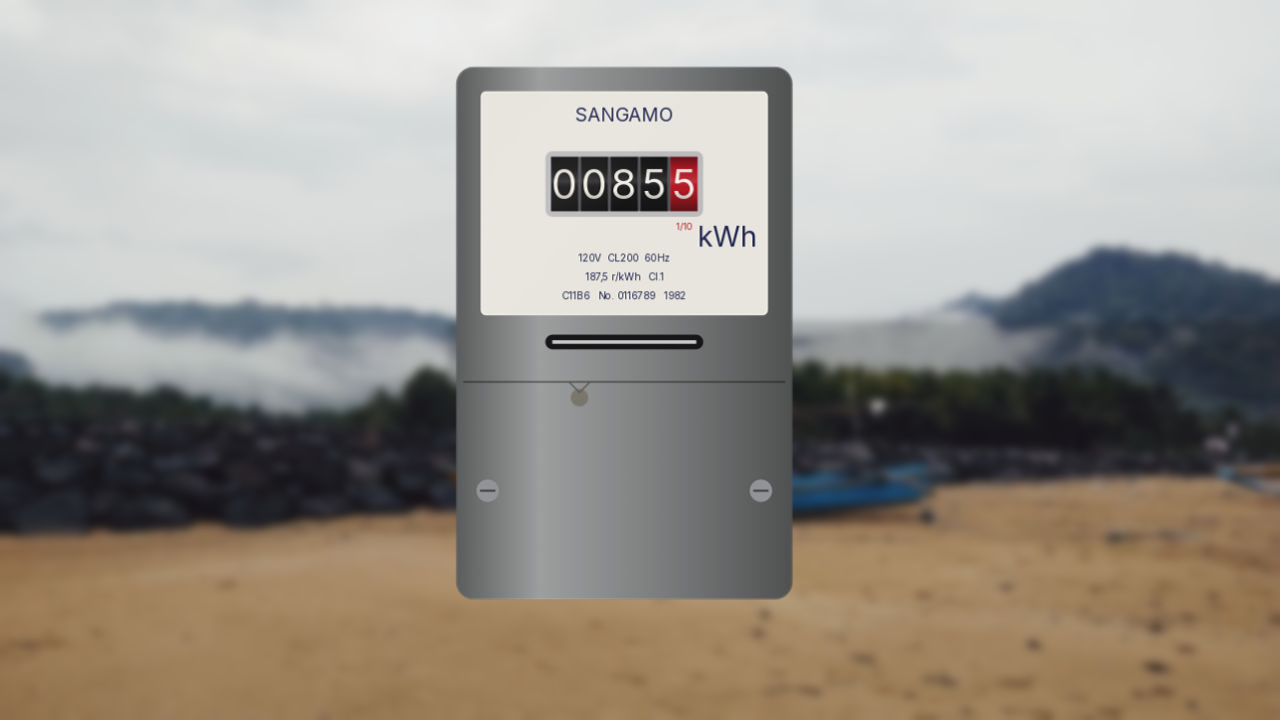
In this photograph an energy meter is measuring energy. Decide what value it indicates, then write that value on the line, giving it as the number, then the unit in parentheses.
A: 85.5 (kWh)
